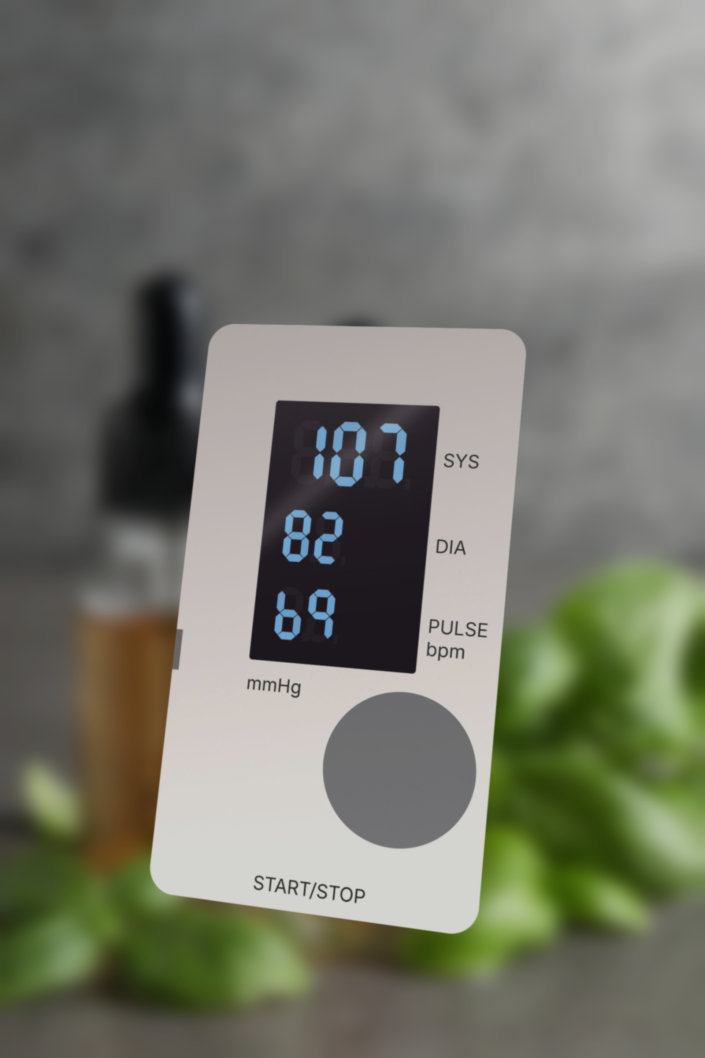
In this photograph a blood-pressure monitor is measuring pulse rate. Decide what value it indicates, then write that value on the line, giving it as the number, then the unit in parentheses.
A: 69 (bpm)
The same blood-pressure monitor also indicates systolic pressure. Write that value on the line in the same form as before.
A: 107 (mmHg)
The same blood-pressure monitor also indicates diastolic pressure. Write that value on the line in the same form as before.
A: 82 (mmHg)
